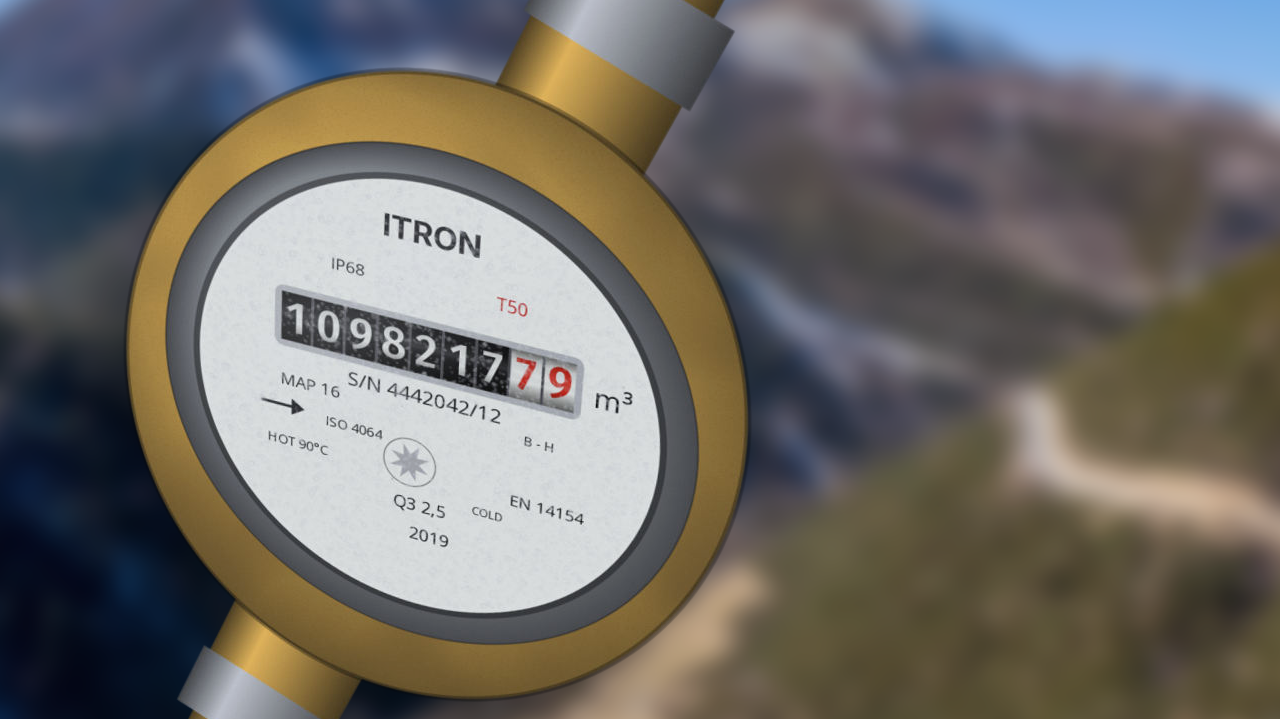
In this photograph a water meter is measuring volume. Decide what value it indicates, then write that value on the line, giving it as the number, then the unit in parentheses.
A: 1098217.79 (m³)
